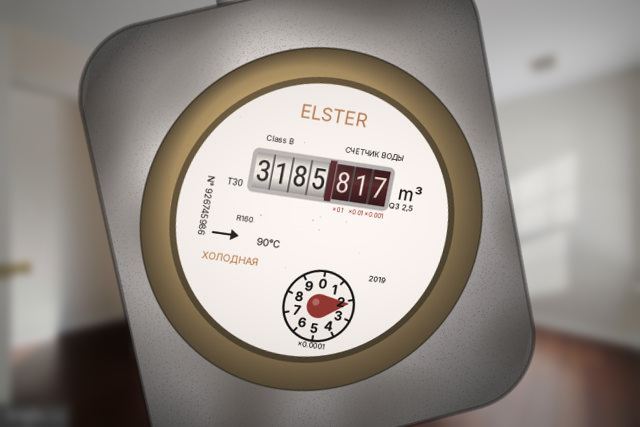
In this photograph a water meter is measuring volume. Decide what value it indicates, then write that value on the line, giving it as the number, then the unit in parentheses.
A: 3185.8172 (m³)
